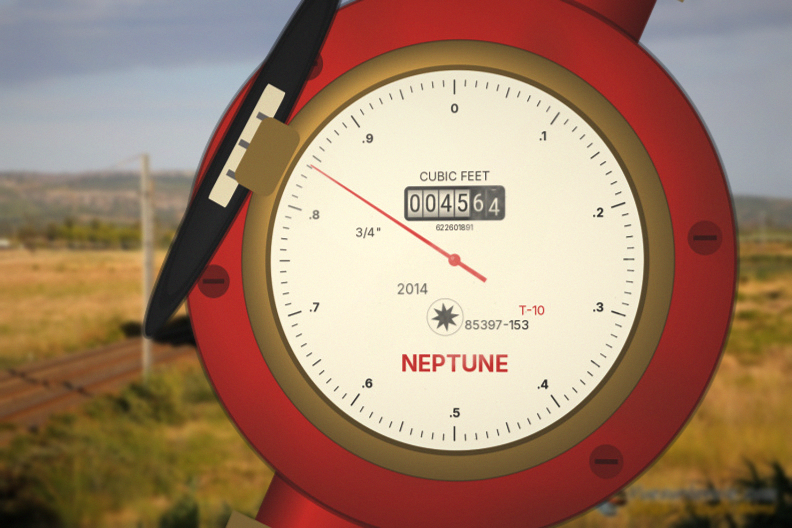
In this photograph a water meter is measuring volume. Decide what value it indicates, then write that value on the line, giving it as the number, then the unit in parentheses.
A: 4563.84 (ft³)
